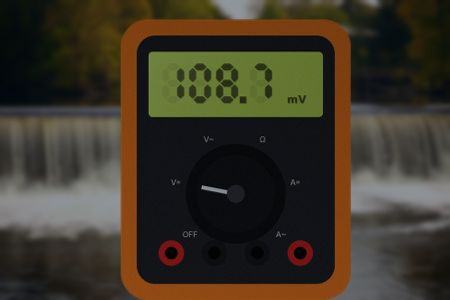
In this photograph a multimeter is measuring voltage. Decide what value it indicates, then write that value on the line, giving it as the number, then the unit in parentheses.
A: 108.7 (mV)
